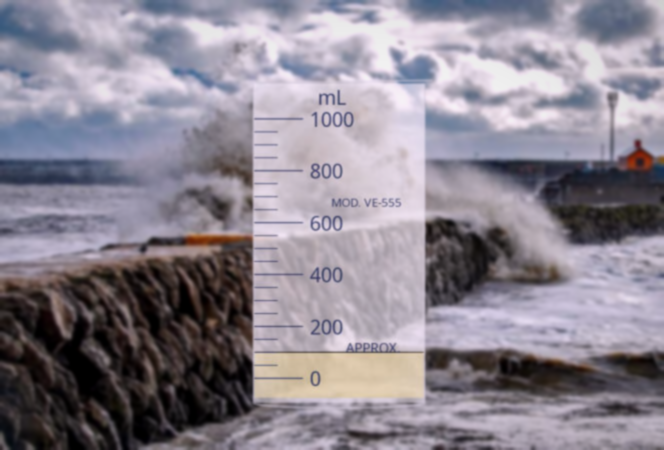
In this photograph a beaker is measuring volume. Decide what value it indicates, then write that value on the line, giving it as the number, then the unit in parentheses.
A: 100 (mL)
